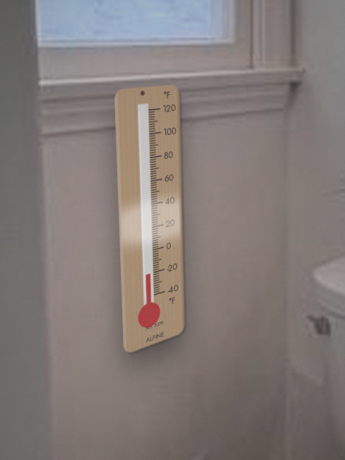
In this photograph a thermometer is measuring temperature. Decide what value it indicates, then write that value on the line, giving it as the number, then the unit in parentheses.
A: -20 (°F)
